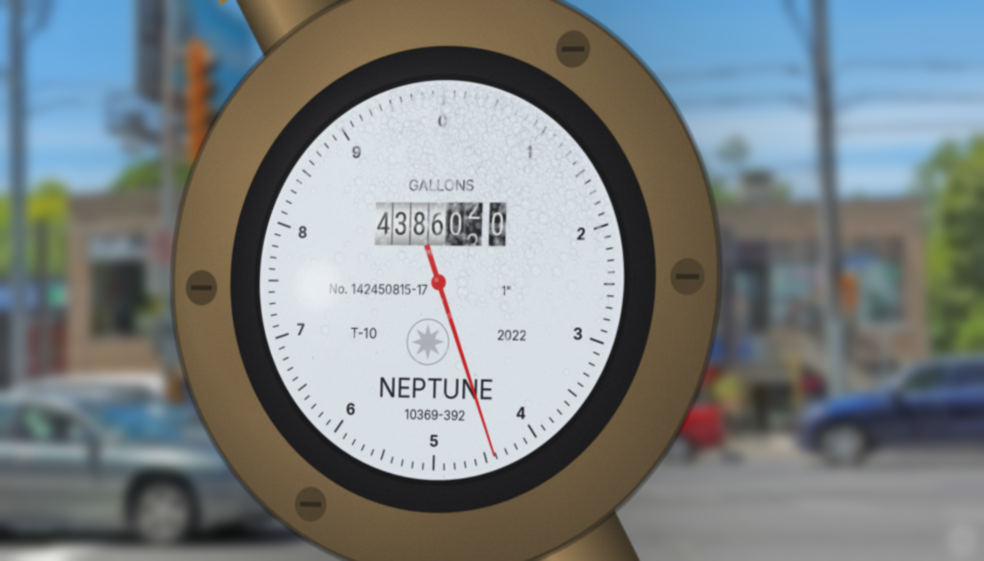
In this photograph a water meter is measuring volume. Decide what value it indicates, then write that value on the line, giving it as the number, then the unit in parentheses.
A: 4386024.4 (gal)
